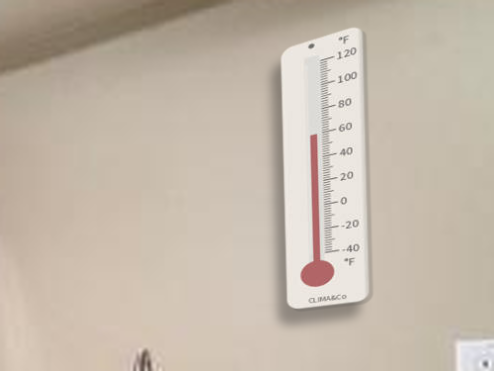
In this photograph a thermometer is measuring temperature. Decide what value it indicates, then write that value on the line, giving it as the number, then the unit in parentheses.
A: 60 (°F)
